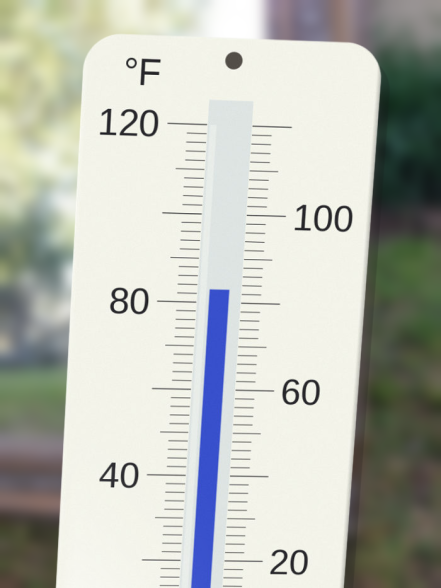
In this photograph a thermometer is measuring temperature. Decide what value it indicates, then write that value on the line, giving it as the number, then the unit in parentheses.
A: 83 (°F)
